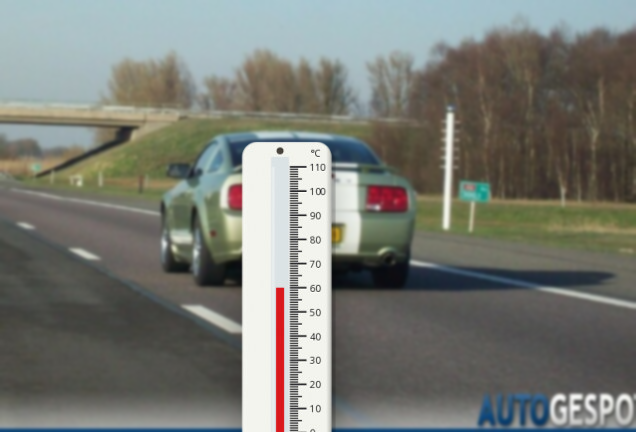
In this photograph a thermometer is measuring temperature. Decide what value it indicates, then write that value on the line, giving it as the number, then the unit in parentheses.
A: 60 (°C)
